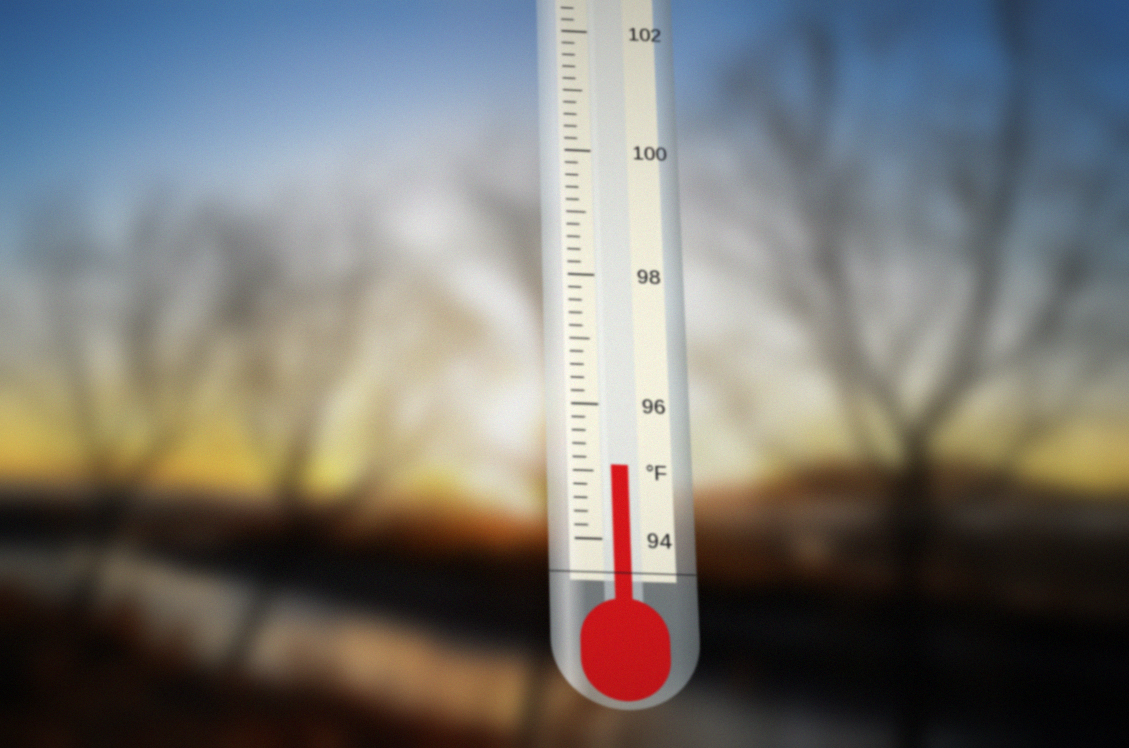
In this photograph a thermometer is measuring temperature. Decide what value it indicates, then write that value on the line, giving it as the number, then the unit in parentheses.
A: 95.1 (°F)
